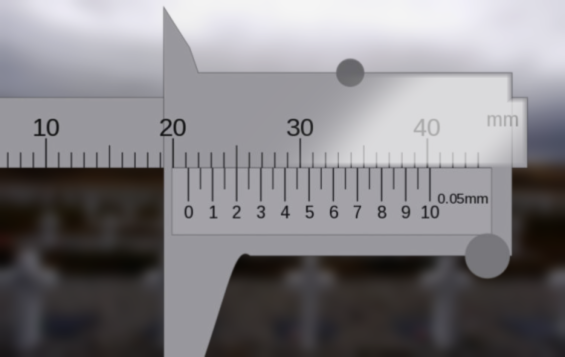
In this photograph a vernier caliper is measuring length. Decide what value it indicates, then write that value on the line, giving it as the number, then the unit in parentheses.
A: 21.2 (mm)
